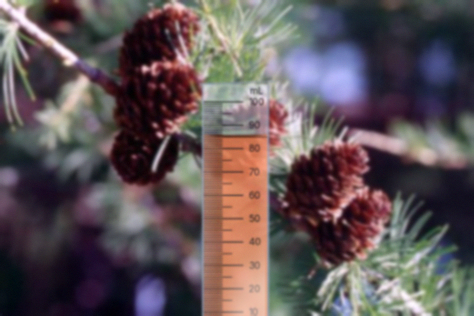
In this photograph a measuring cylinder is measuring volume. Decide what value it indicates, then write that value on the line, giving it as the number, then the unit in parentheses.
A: 85 (mL)
